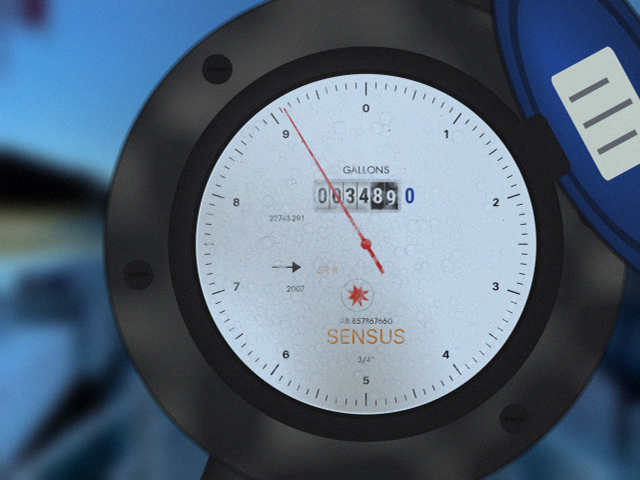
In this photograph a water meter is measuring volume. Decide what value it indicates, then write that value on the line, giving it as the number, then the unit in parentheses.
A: 34889.1 (gal)
